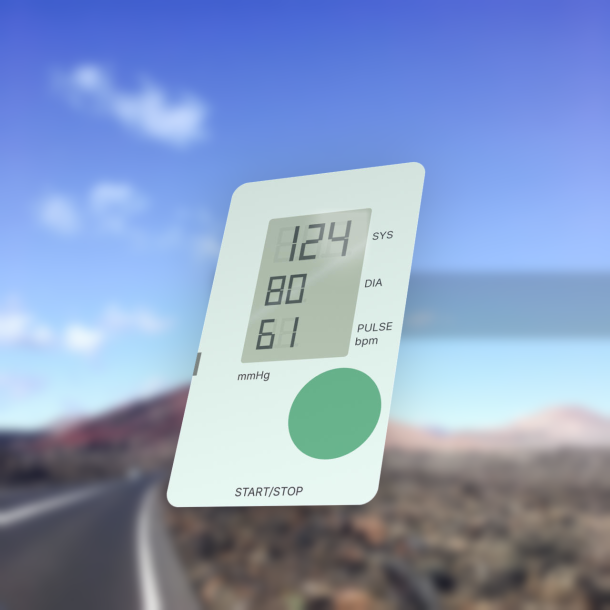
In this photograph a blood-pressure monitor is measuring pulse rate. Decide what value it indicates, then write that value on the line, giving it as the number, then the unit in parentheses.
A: 61 (bpm)
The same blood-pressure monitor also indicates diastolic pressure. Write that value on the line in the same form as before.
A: 80 (mmHg)
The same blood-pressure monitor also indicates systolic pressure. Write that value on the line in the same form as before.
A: 124 (mmHg)
